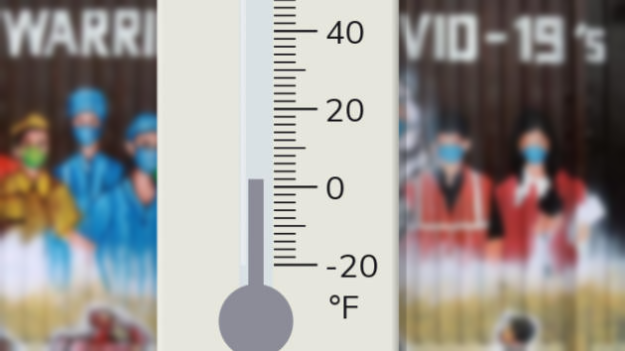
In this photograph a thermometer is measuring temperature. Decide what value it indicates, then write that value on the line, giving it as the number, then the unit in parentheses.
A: 2 (°F)
